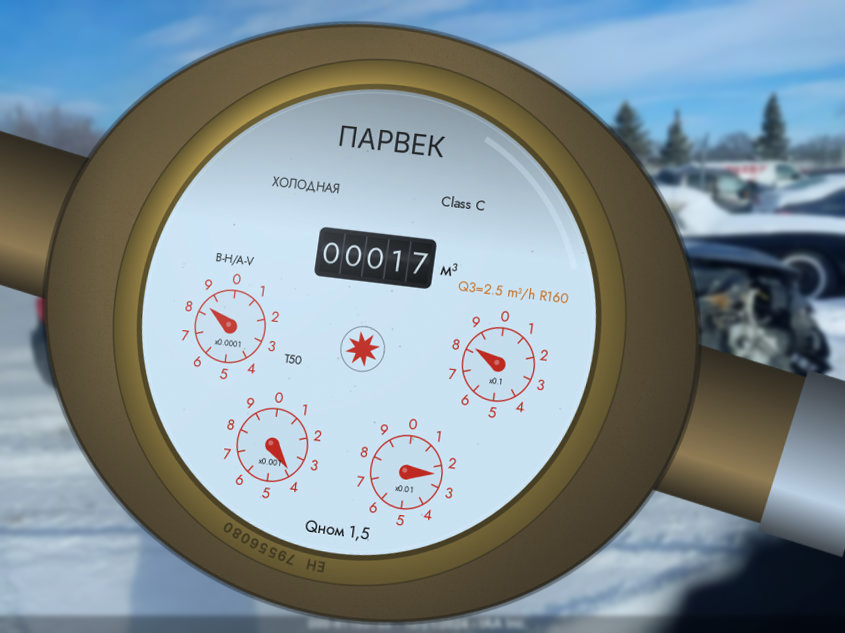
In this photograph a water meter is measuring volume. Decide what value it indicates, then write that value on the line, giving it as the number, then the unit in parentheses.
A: 17.8238 (m³)
